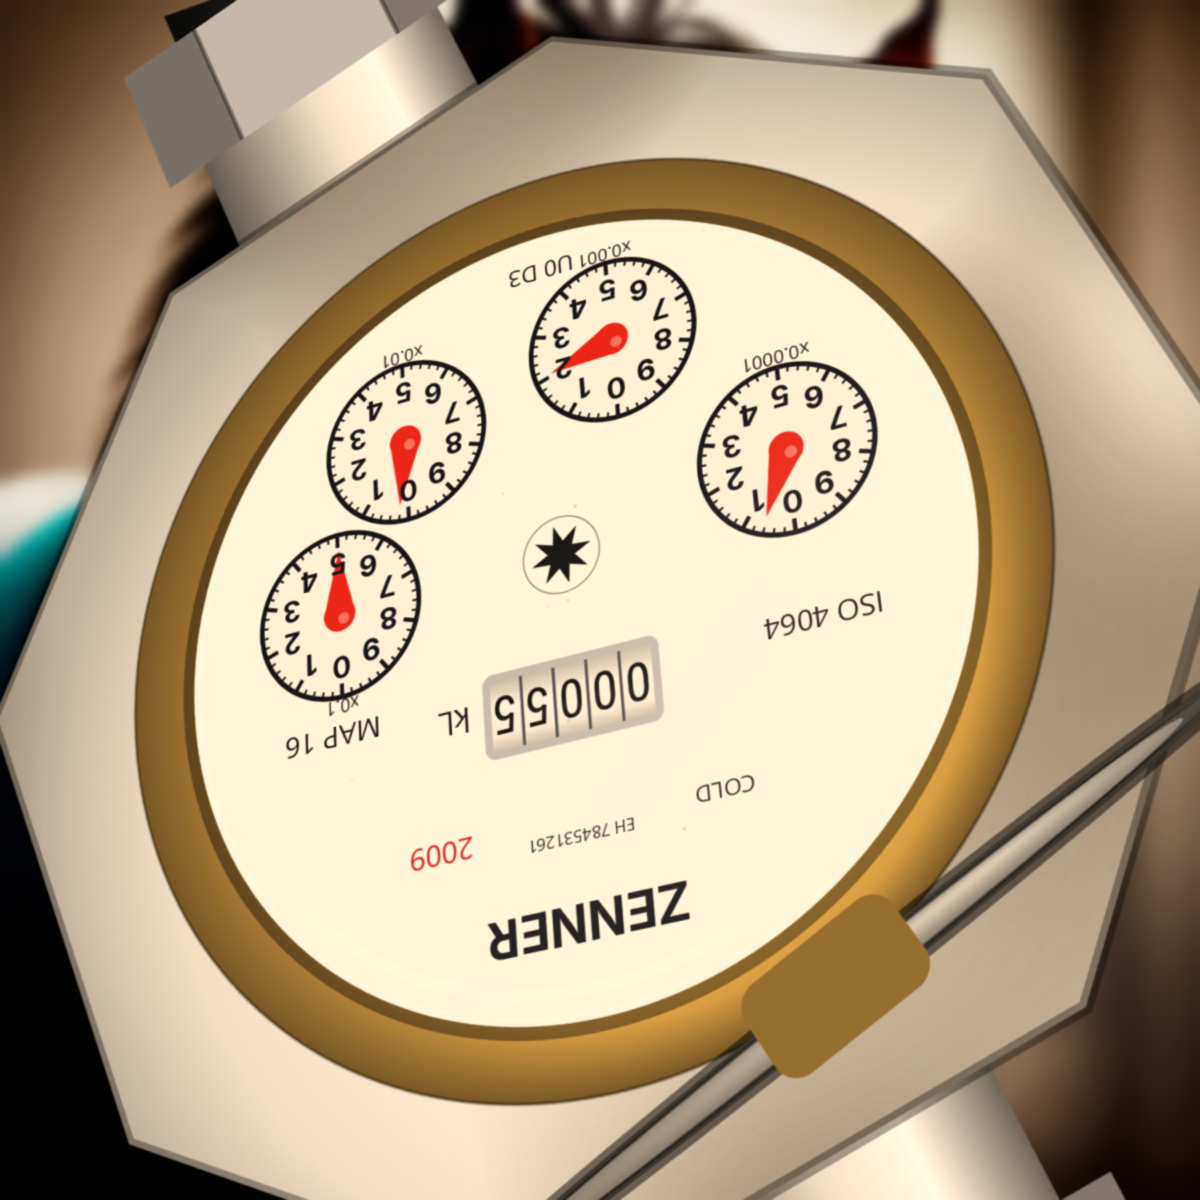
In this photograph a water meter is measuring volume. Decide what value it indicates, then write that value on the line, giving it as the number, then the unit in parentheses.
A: 55.5020 (kL)
